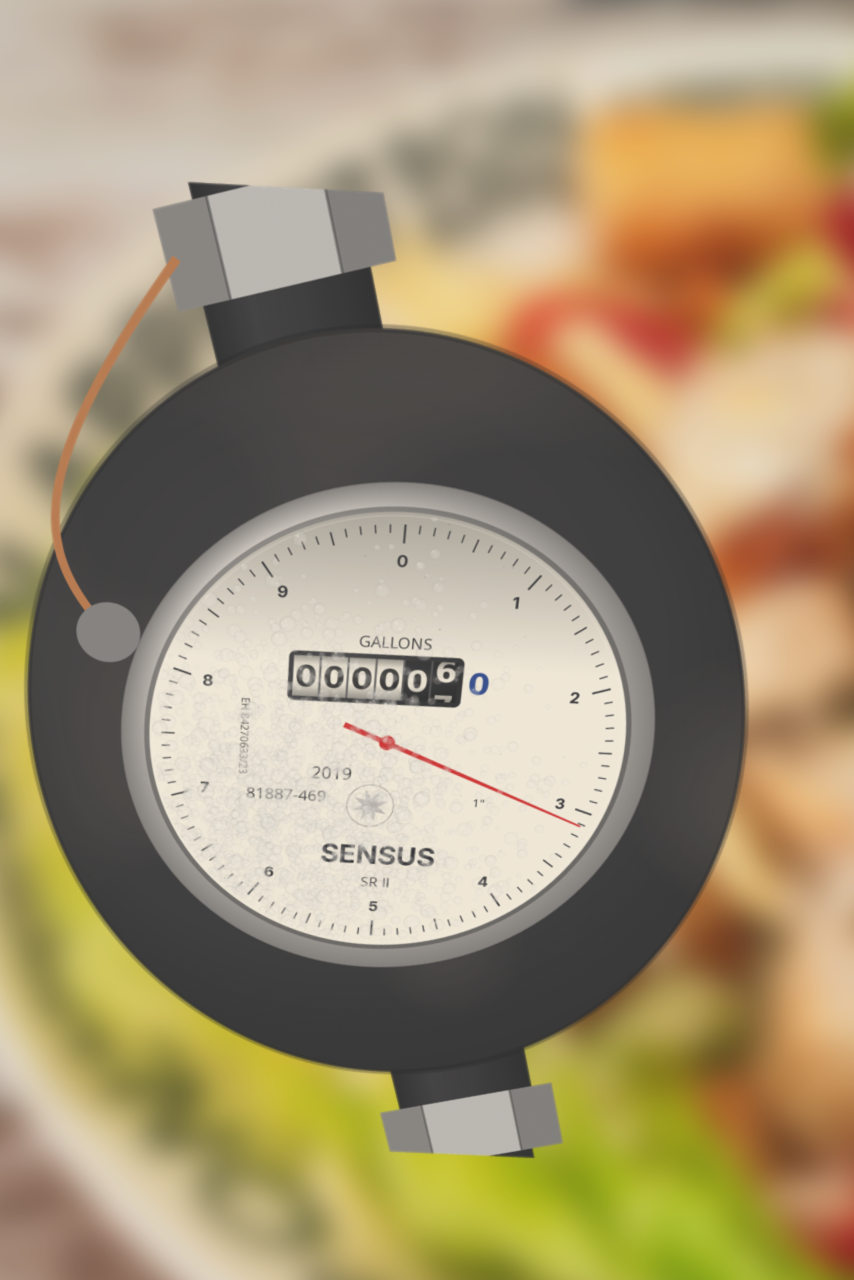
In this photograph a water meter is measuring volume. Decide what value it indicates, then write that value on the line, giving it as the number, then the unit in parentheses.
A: 63.1 (gal)
